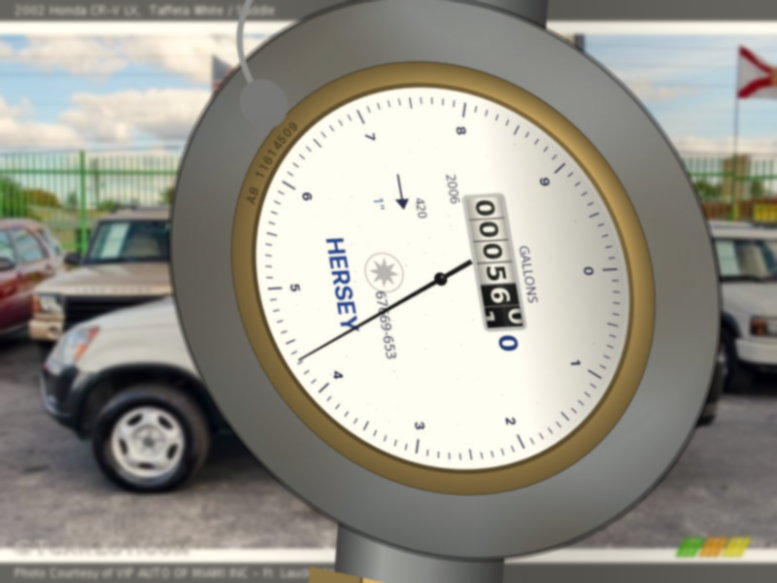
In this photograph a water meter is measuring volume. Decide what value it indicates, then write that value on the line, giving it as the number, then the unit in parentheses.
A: 5604.3 (gal)
